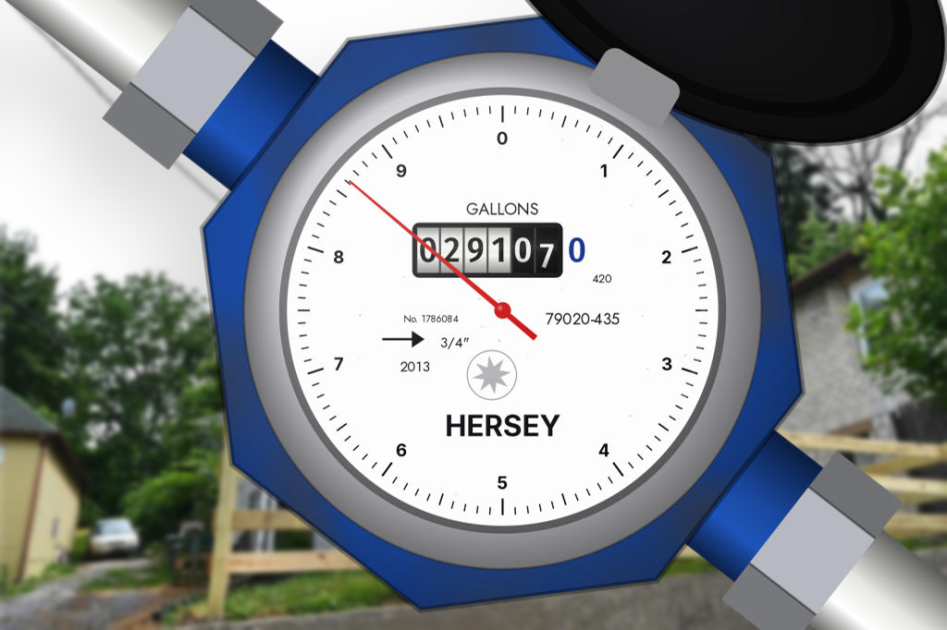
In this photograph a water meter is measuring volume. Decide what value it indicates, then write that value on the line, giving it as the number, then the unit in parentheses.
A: 291068.6 (gal)
